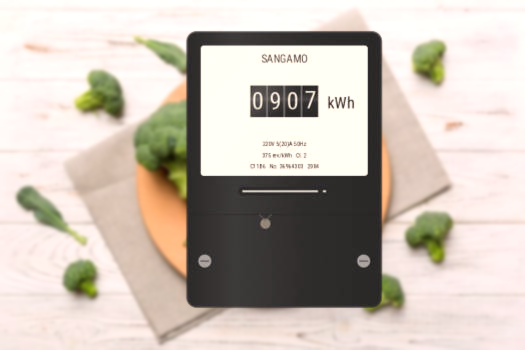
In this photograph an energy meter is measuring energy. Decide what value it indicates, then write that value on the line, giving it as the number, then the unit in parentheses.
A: 907 (kWh)
